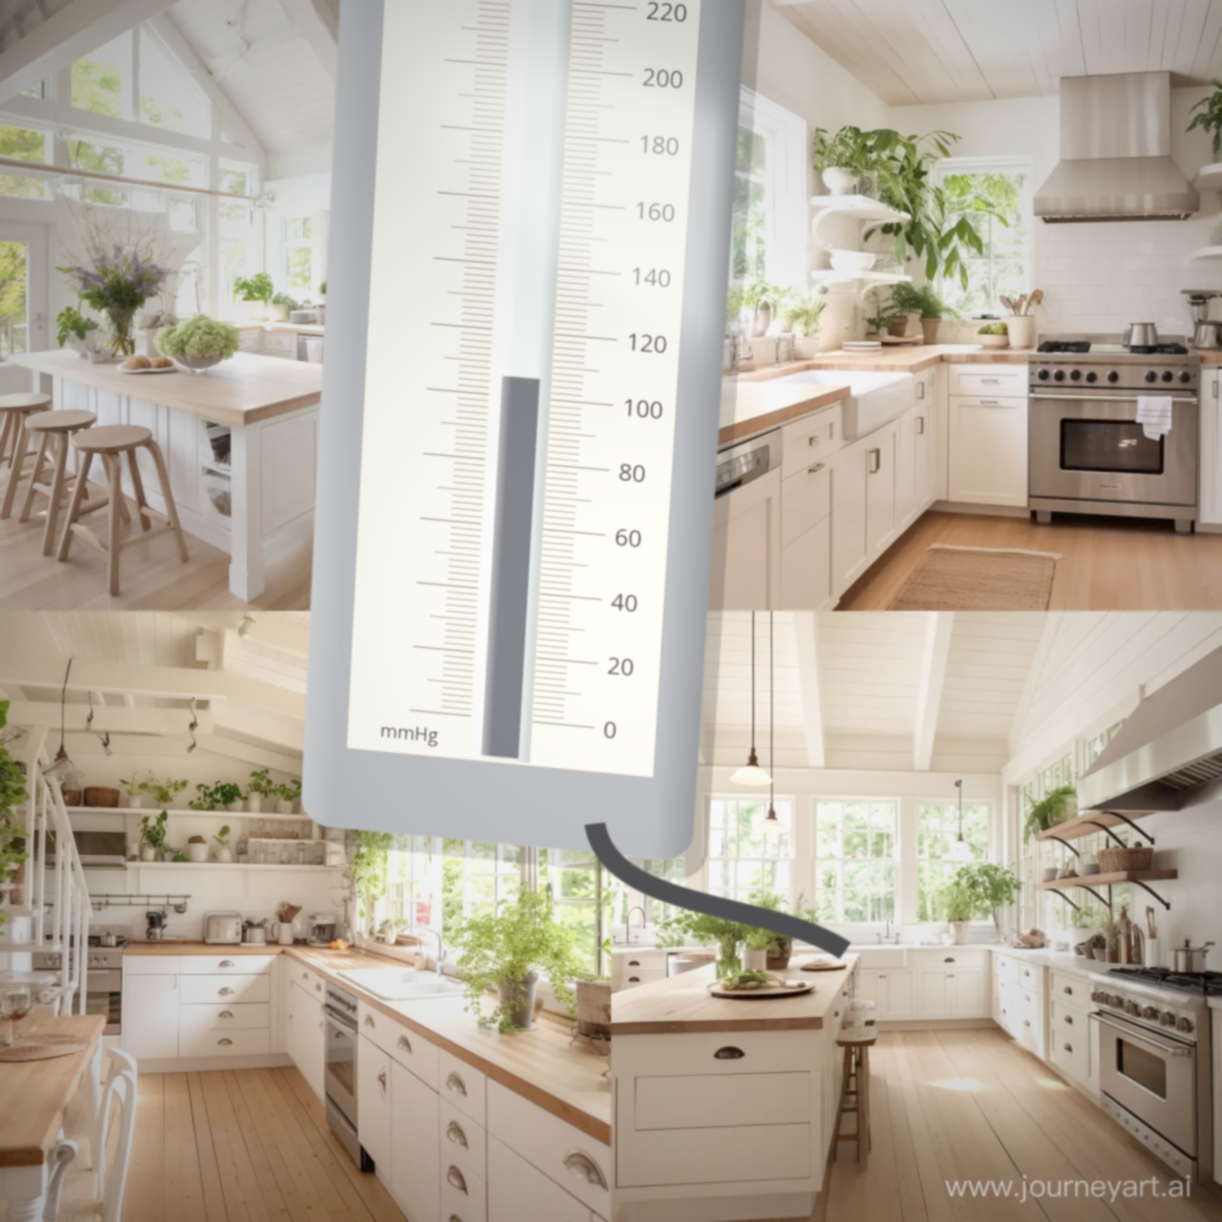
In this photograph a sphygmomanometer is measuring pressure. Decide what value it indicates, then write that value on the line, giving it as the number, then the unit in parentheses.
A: 106 (mmHg)
